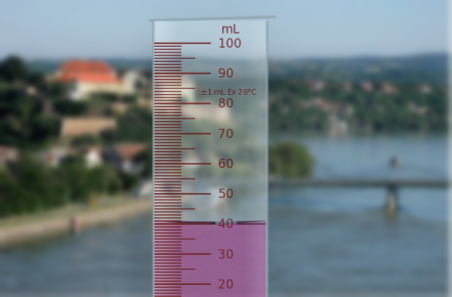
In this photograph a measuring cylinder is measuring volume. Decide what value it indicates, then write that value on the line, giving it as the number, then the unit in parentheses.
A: 40 (mL)
